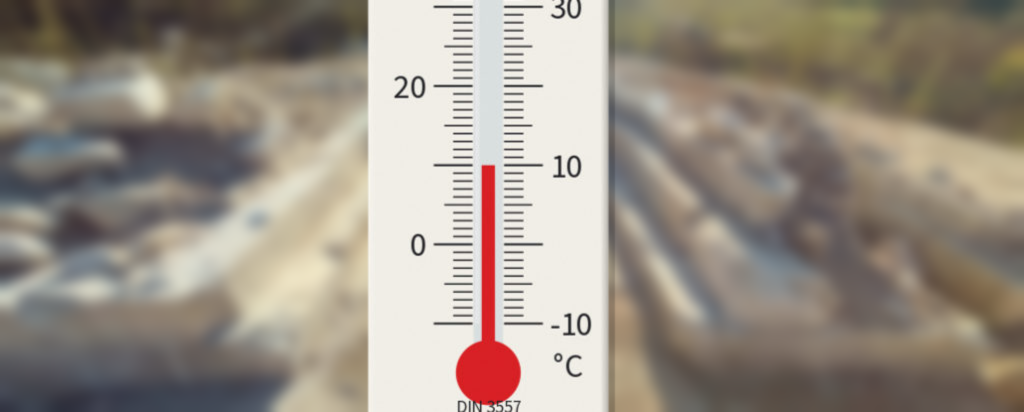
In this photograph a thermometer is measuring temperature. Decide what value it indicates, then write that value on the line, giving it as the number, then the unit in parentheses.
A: 10 (°C)
